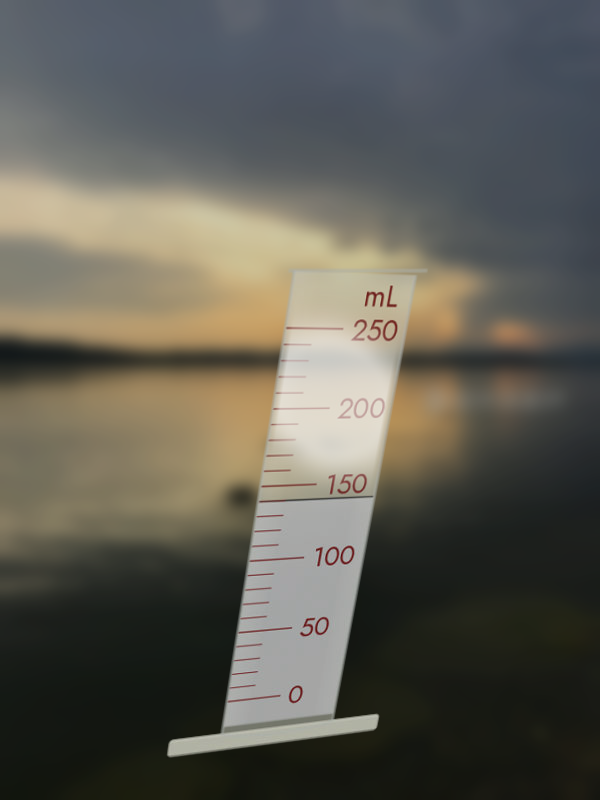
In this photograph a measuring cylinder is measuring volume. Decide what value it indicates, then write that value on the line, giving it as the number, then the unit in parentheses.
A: 140 (mL)
